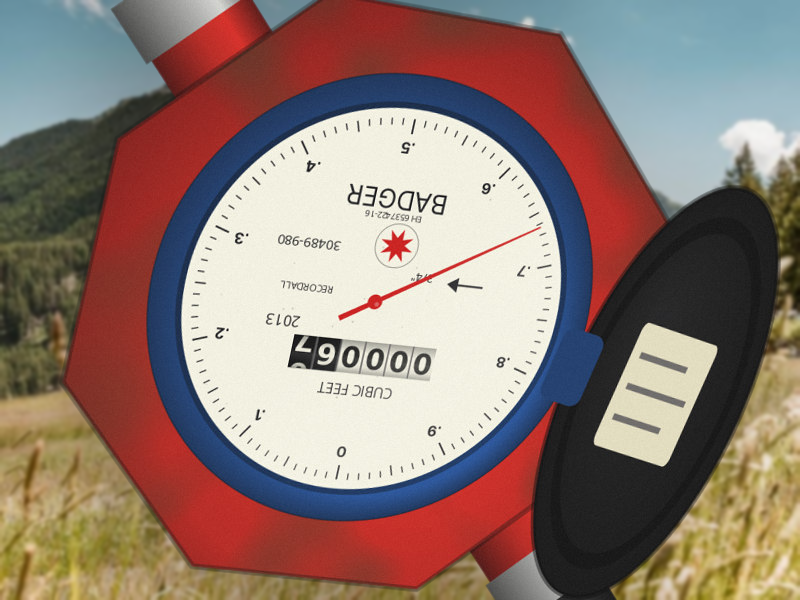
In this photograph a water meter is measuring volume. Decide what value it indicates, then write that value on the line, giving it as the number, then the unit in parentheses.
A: 66.66 (ft³)
